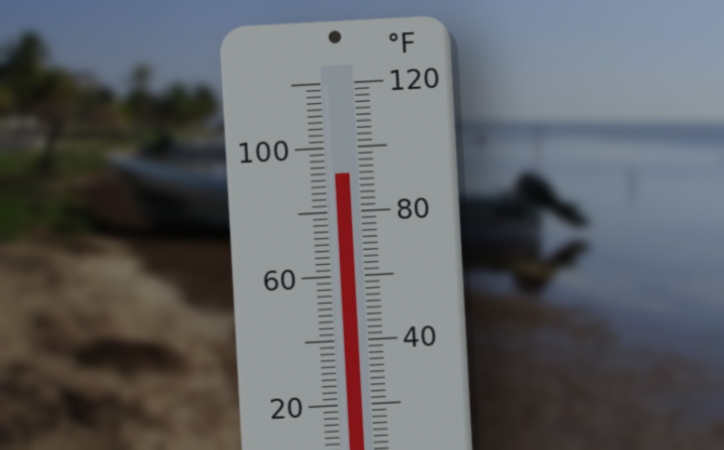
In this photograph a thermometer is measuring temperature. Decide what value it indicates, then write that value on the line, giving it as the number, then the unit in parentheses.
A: 92 (°F)
